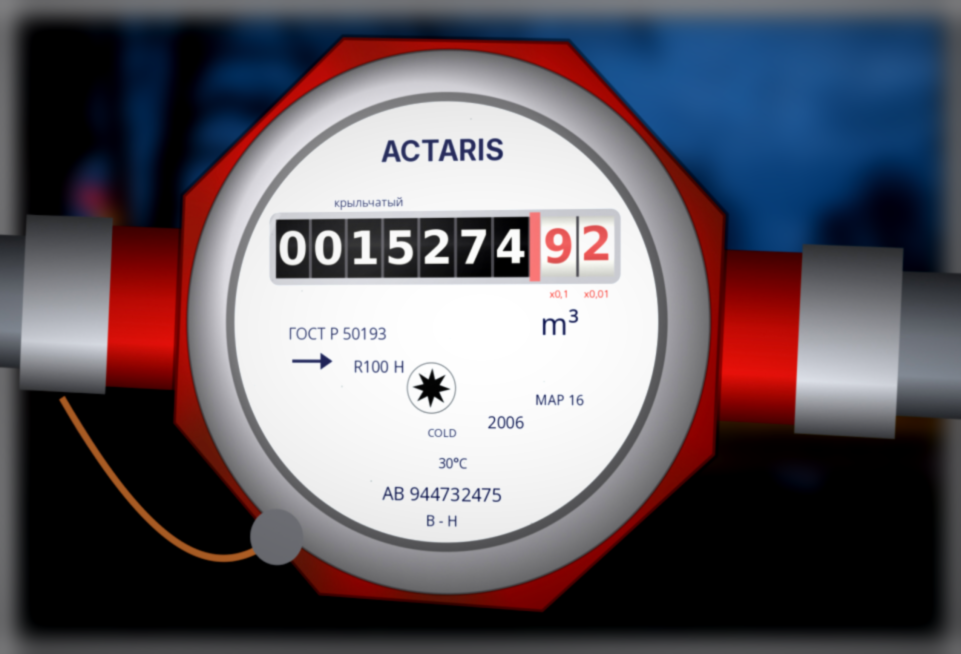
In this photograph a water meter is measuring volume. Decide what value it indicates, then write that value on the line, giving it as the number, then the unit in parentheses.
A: 15274.92 (m³)
